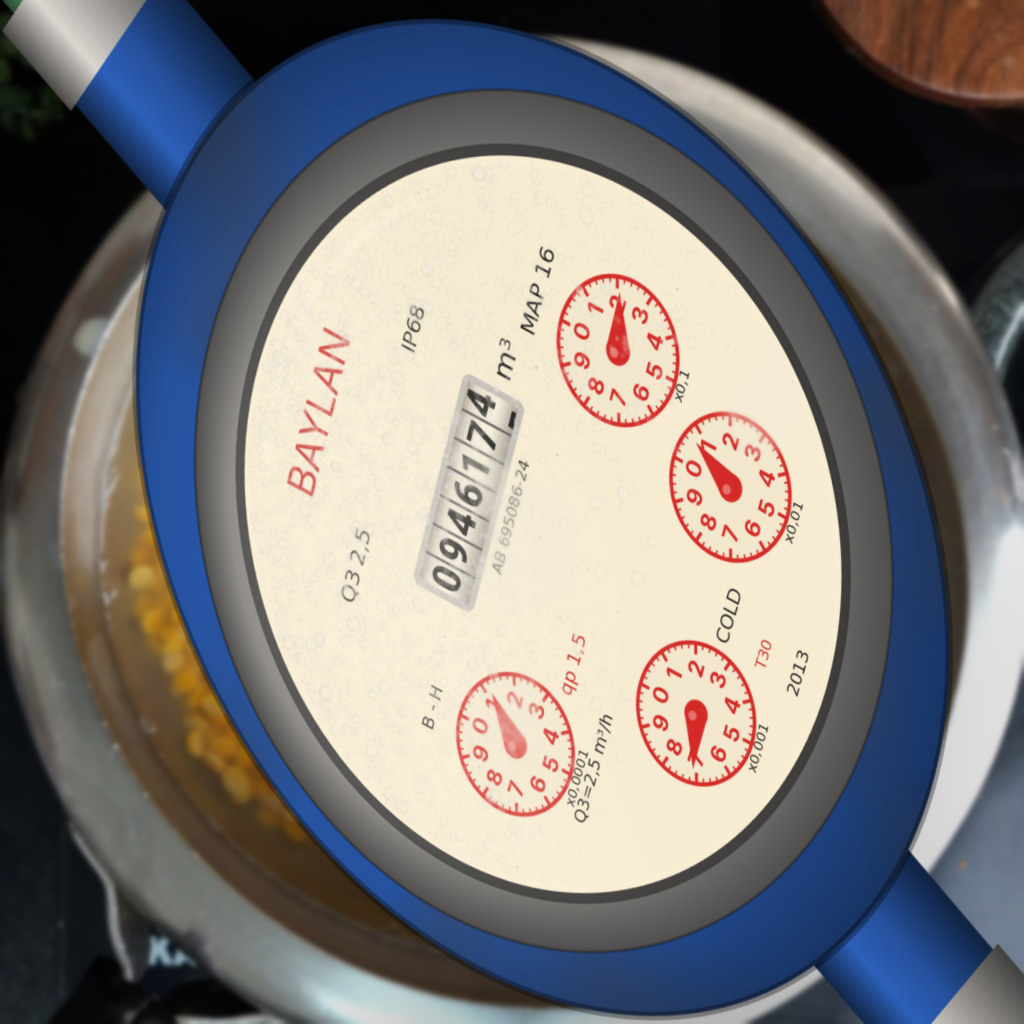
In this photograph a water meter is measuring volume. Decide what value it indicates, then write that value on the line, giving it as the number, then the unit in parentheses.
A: 946174.2071 (m³)
